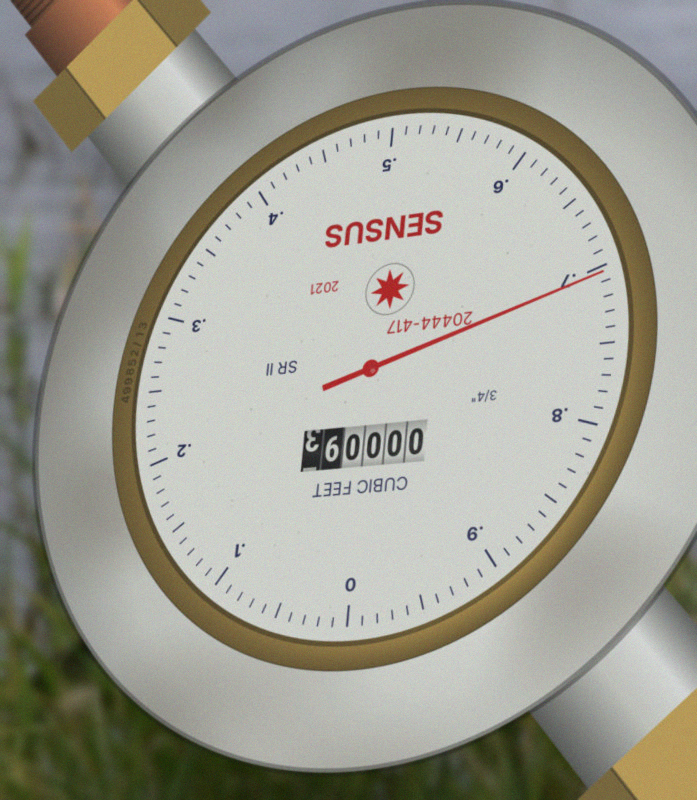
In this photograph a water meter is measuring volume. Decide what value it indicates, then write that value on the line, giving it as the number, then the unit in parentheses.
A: 92.70 (ft³)
